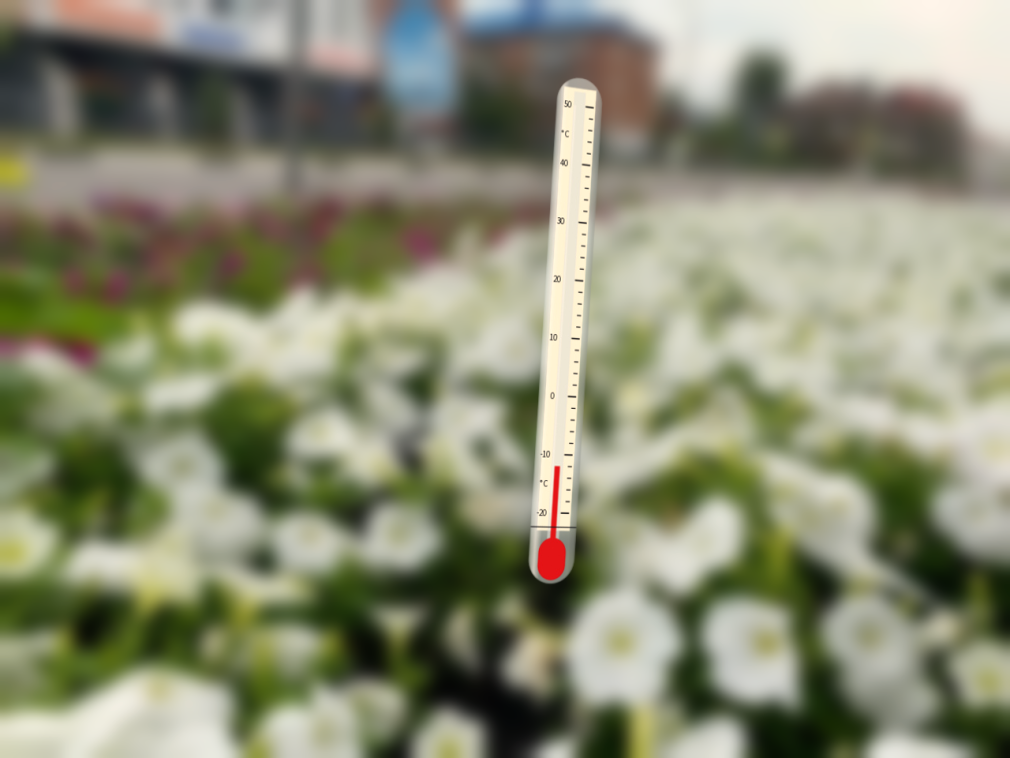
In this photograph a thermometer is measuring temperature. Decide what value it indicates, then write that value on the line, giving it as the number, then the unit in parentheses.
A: -12 (°C)
